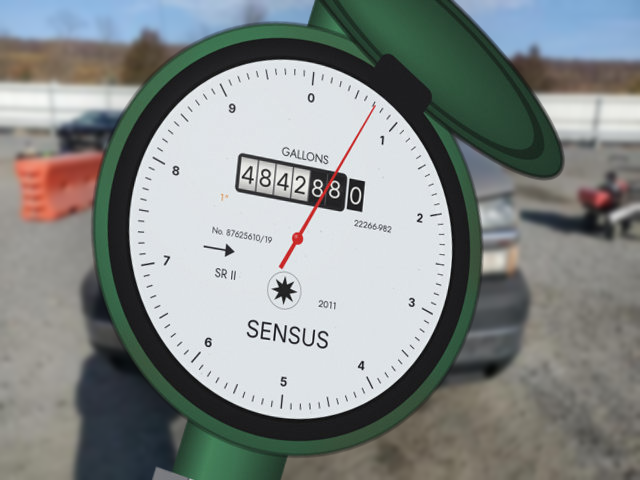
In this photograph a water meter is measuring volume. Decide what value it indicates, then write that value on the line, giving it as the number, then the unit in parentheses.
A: 4842880.7 (gal)
